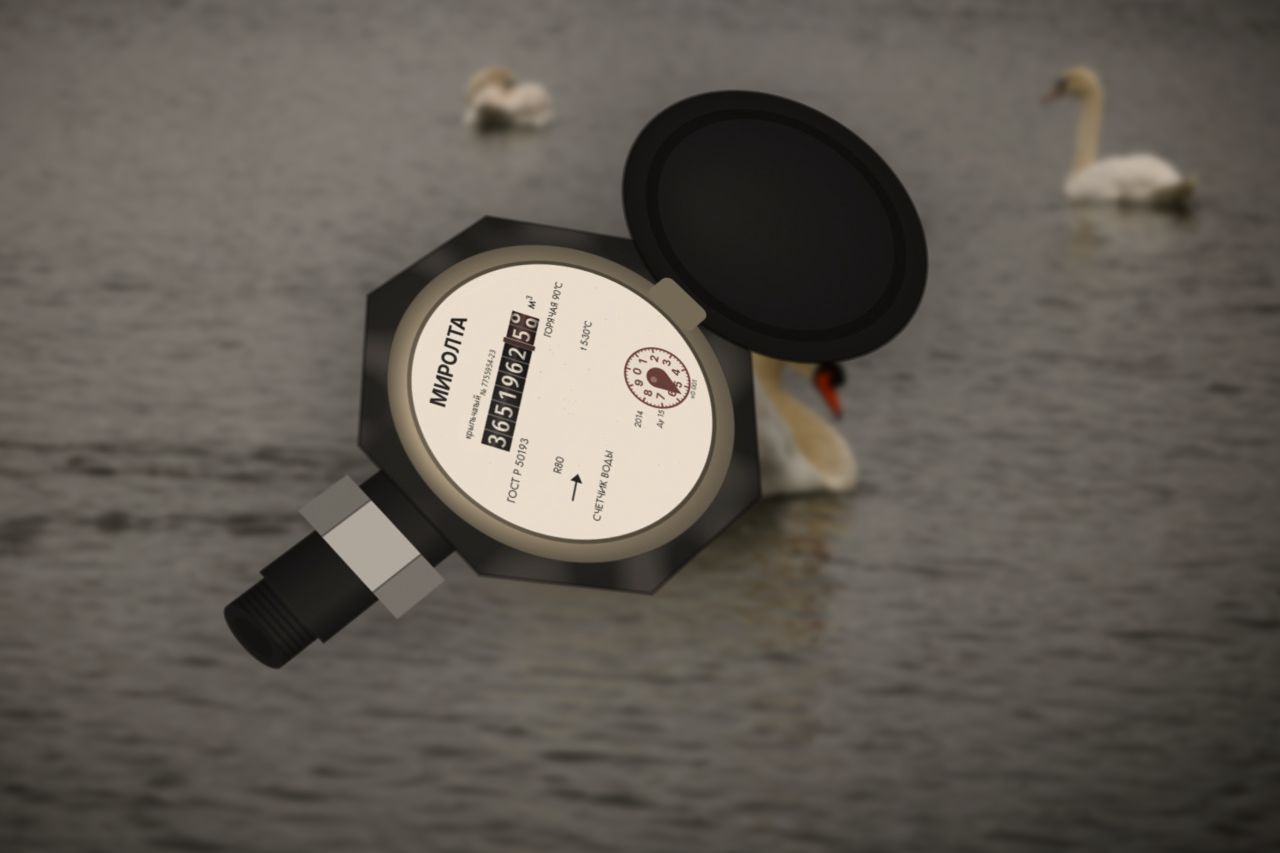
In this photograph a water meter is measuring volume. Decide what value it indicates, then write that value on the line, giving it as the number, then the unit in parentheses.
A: 3651962.585 (m³)
